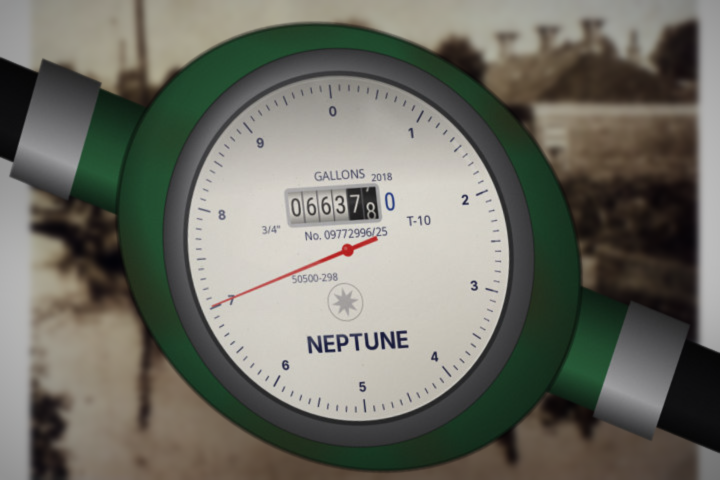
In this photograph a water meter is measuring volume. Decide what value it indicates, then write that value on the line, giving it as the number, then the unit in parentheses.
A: 663777.0 (gal)
